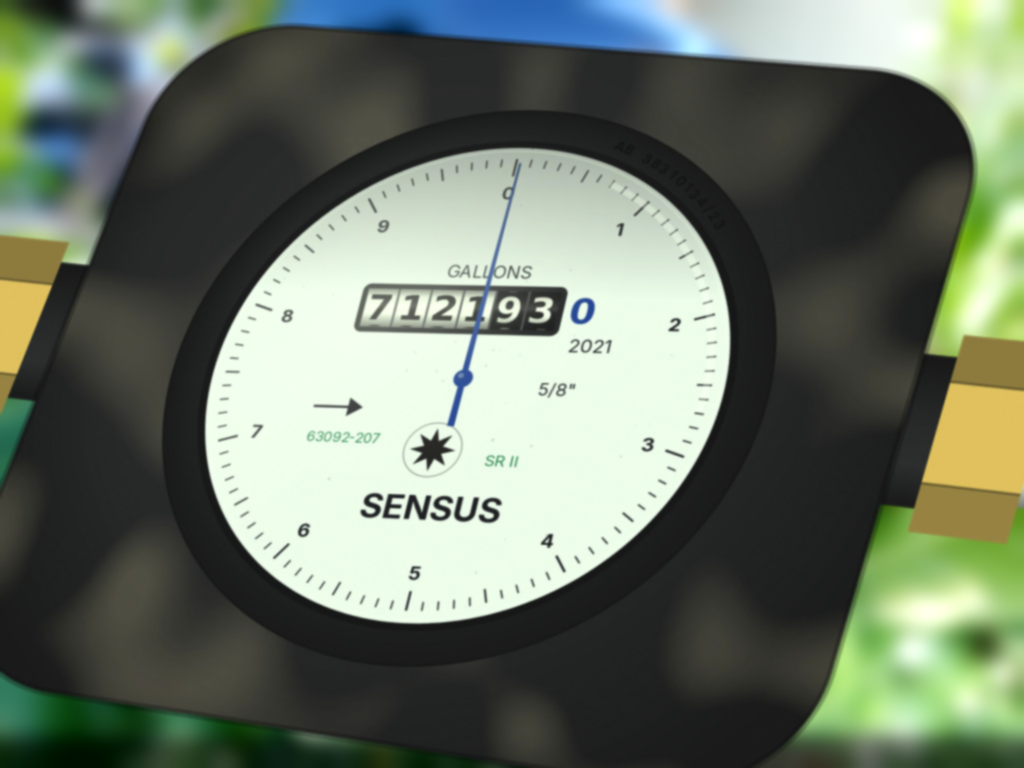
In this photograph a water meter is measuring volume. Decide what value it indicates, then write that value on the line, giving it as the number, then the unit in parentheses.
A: 7121930.0 (gal)
